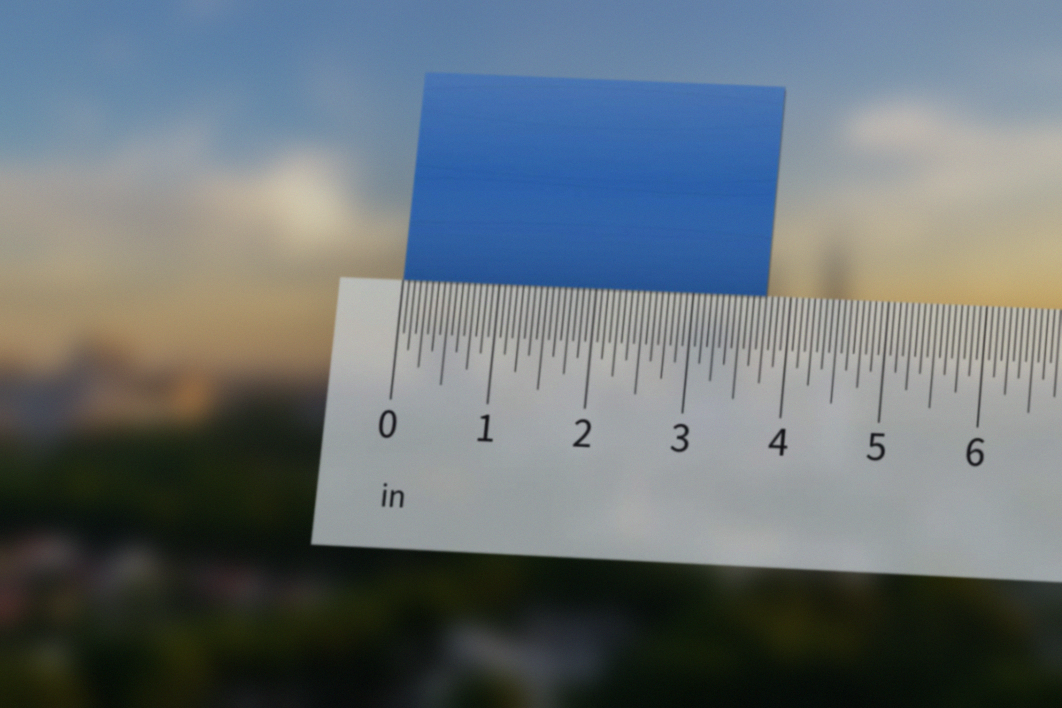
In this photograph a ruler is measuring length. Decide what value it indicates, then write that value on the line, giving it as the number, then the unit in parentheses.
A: 3.75 (in)
